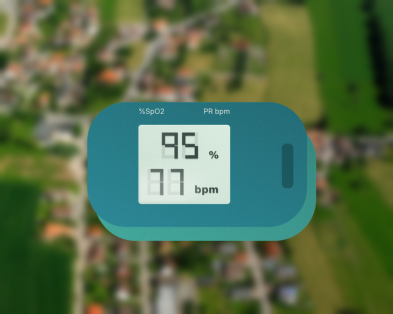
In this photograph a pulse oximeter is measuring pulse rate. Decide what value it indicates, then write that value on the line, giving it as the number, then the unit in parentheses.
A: 77 (bpm)
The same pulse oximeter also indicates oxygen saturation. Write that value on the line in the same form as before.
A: 95 (%)
